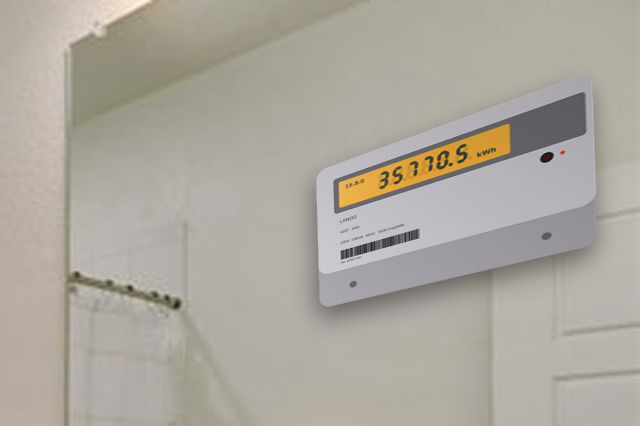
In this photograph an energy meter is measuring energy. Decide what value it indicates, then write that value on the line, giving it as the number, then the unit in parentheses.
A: 35770.5 (kWh)
